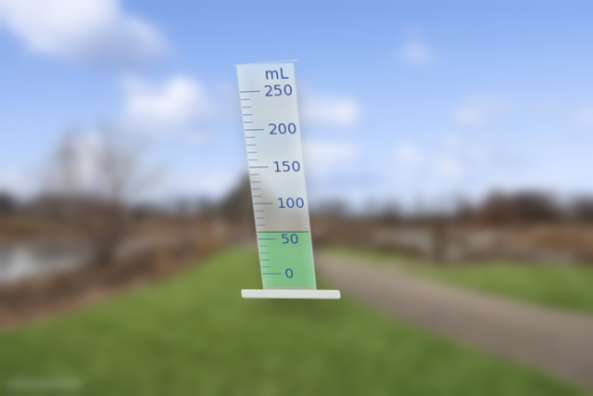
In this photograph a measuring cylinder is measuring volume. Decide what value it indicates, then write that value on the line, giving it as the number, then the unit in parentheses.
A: 60 (mL)
